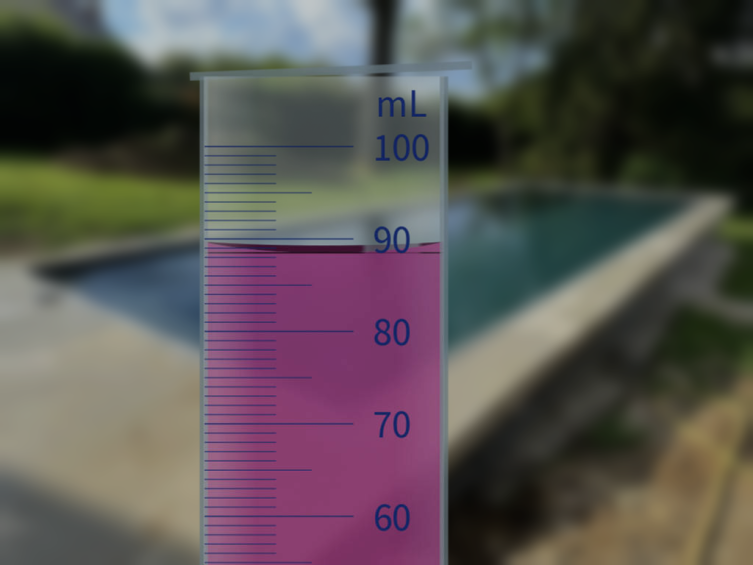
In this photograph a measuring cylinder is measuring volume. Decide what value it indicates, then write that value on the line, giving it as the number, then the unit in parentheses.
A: 88.5 (mL)
